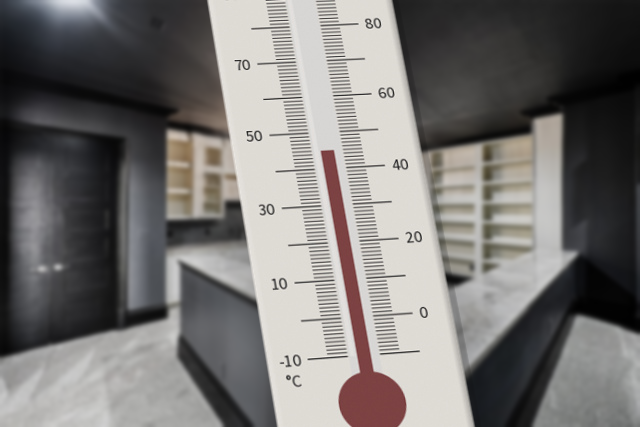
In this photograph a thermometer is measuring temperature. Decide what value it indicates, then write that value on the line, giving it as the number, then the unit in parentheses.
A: 45 (°C)
